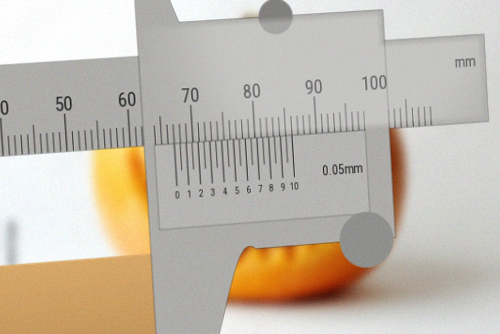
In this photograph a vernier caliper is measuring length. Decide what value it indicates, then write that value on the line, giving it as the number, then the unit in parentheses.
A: 67.0 (mm)
